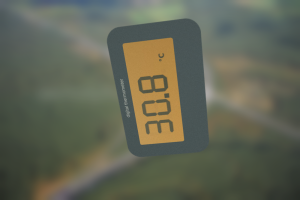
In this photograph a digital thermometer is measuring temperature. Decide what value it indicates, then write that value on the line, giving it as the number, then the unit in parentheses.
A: 30.8 (°C)
